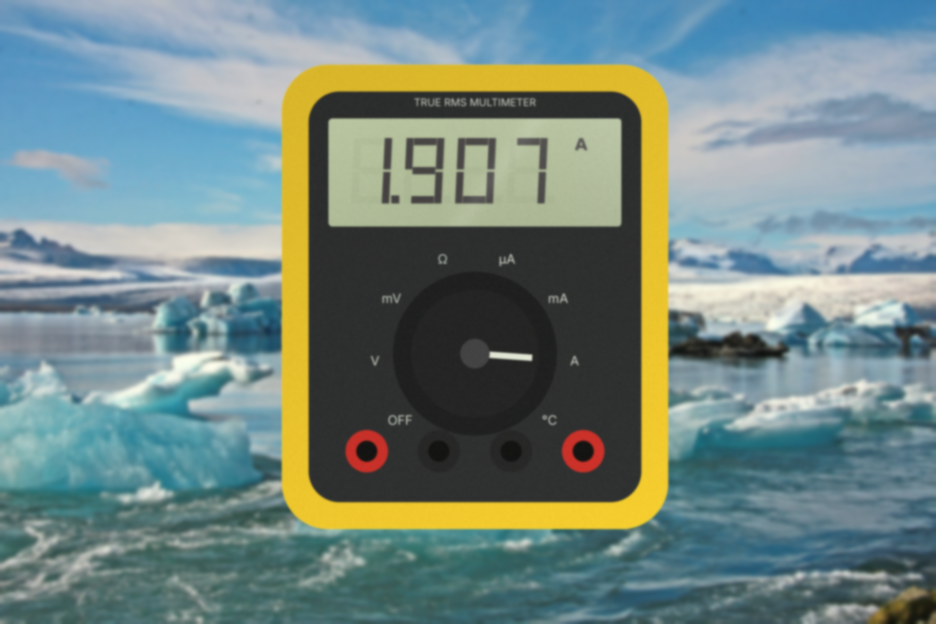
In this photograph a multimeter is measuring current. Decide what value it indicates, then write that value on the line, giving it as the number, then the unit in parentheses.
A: 1.907 (A)
